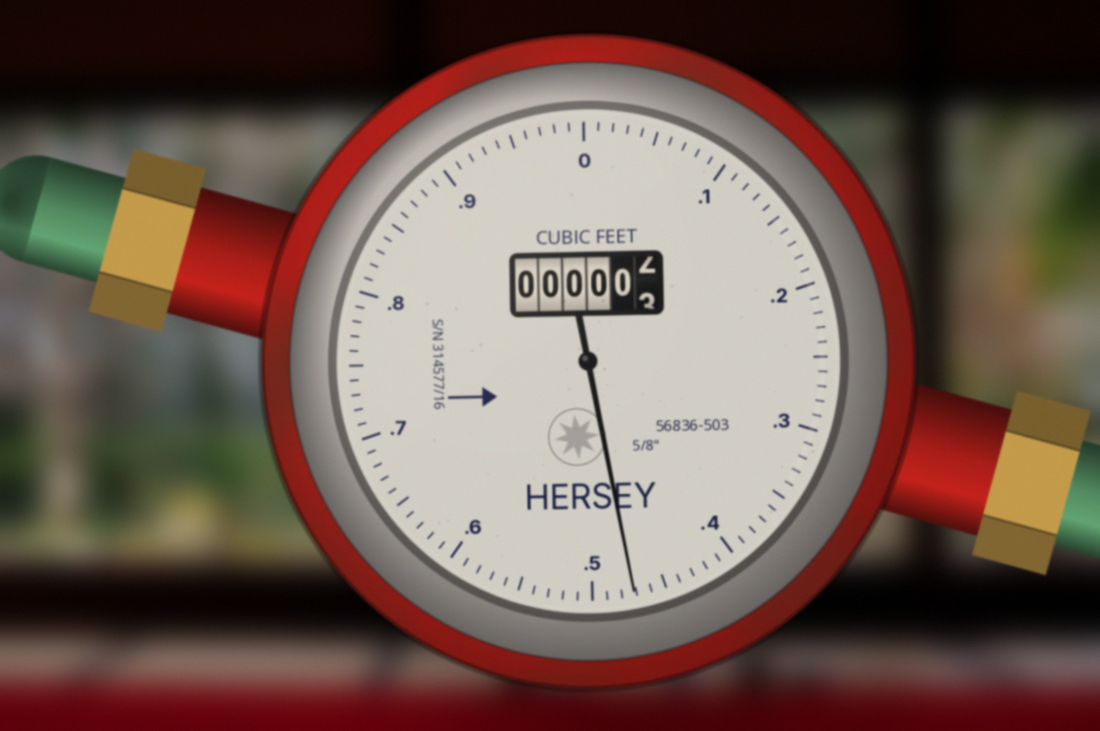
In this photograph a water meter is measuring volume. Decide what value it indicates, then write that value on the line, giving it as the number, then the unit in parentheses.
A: 2.47 (ft³)
